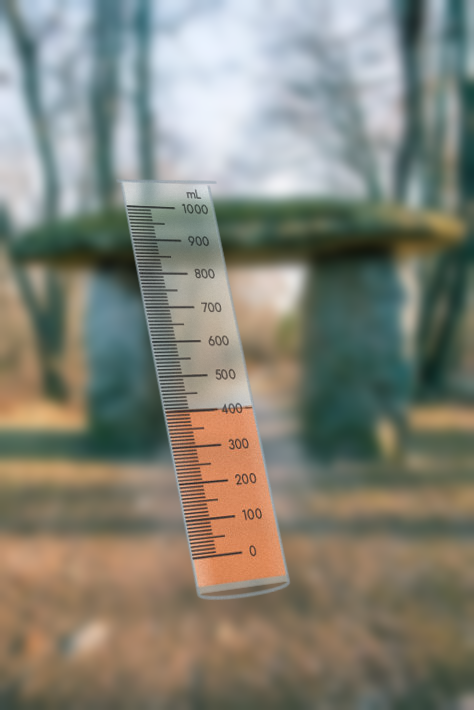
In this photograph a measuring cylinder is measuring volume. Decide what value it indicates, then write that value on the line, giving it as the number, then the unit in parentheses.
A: 400 (mL)
